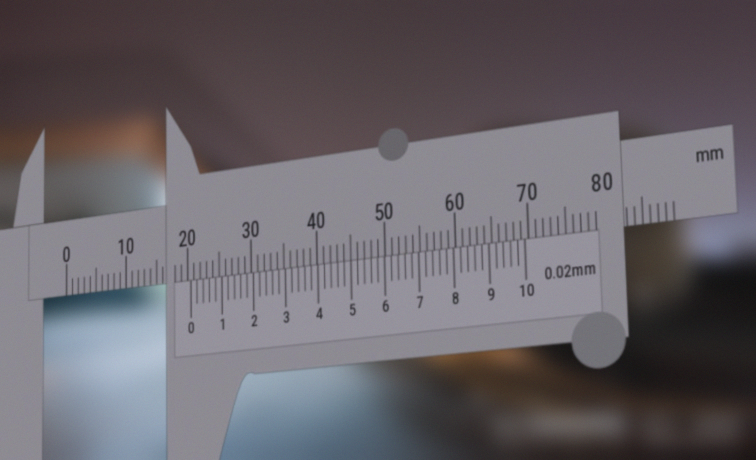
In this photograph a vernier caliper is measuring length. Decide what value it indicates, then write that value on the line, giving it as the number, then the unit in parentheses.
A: 20.5 (mm)
